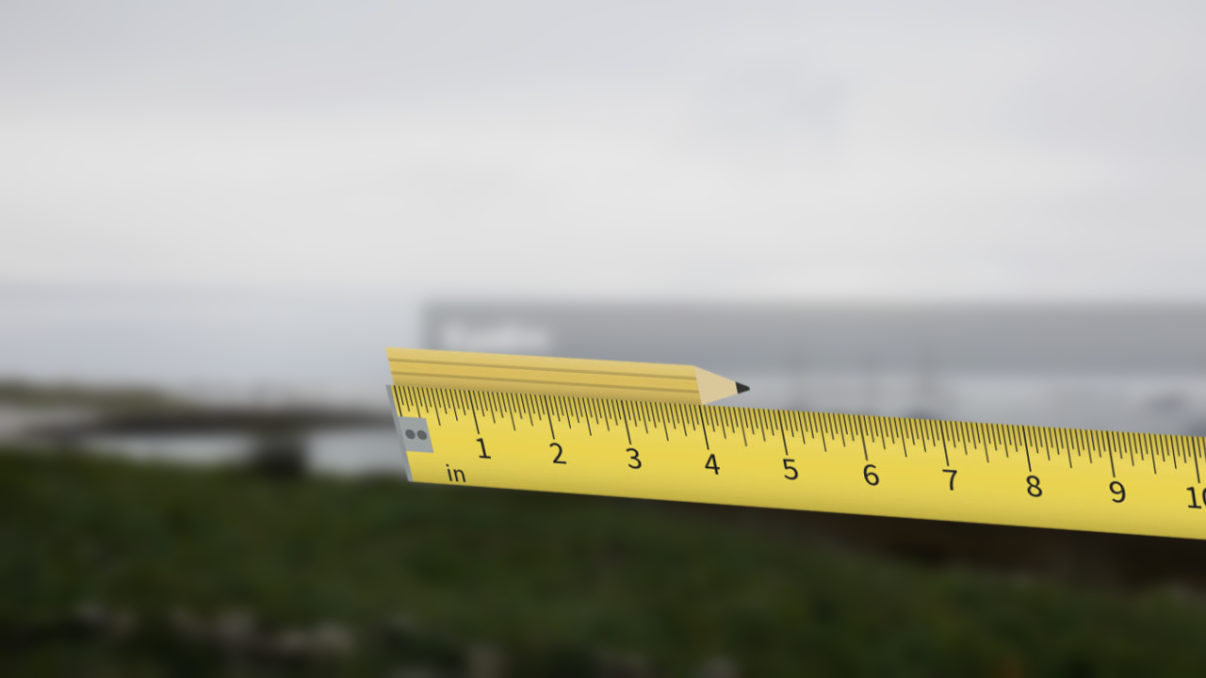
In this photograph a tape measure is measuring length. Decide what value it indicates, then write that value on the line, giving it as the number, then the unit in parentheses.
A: 4.6875 (in)
